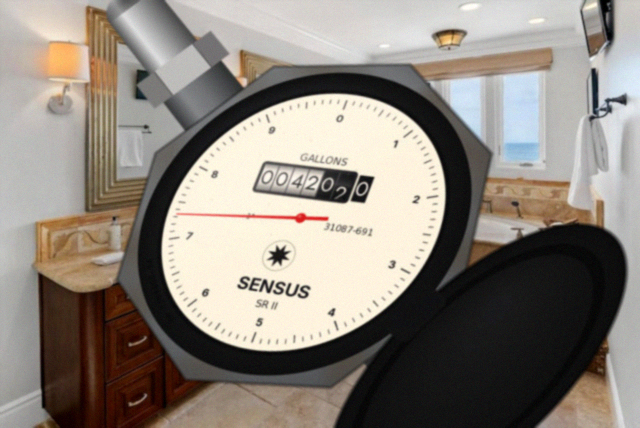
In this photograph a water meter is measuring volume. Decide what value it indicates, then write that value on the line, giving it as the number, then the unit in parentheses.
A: 42017.3 (gal)
